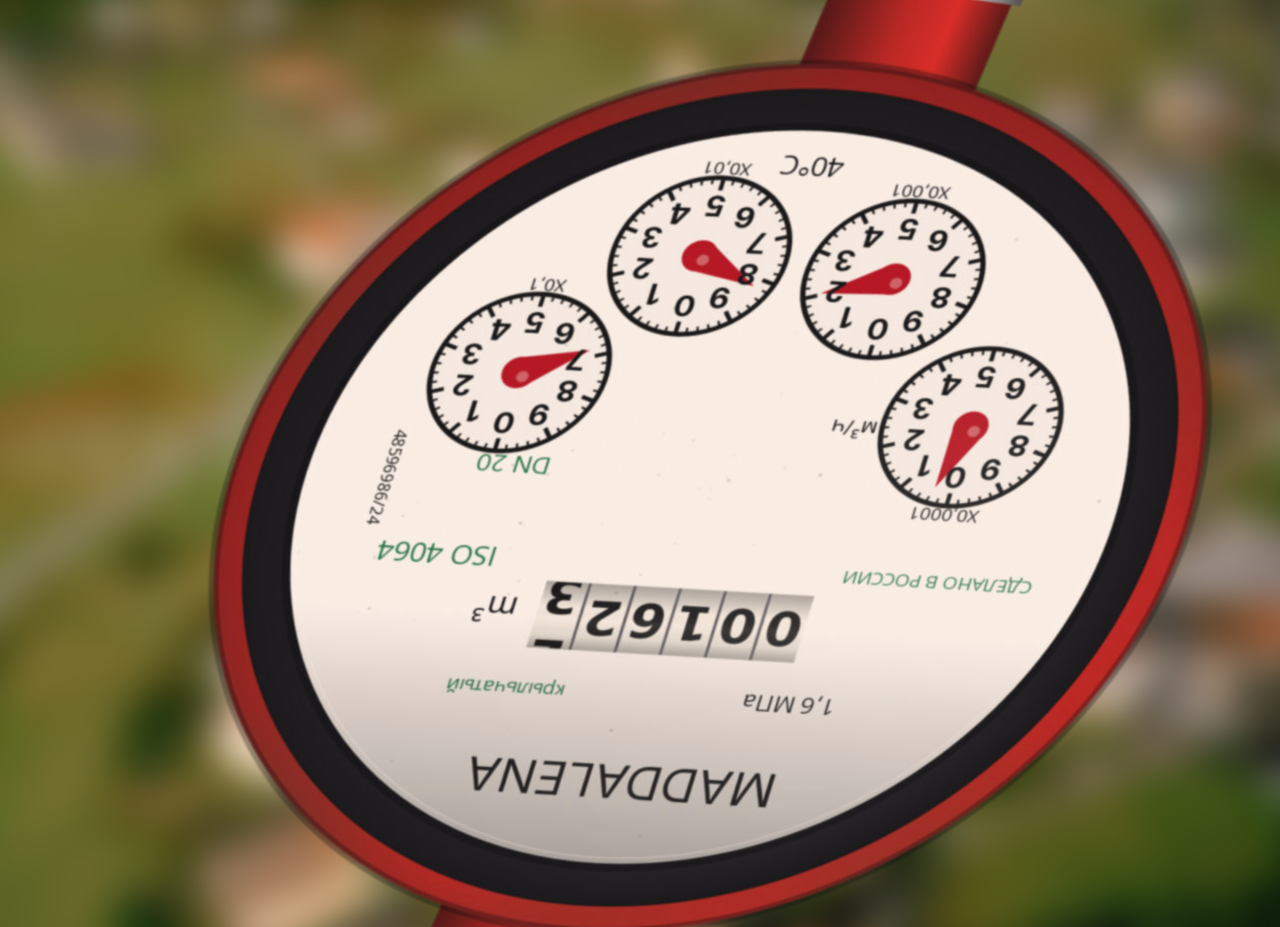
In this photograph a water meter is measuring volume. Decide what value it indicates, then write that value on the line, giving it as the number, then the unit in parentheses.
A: 1622.6820 (m³)
